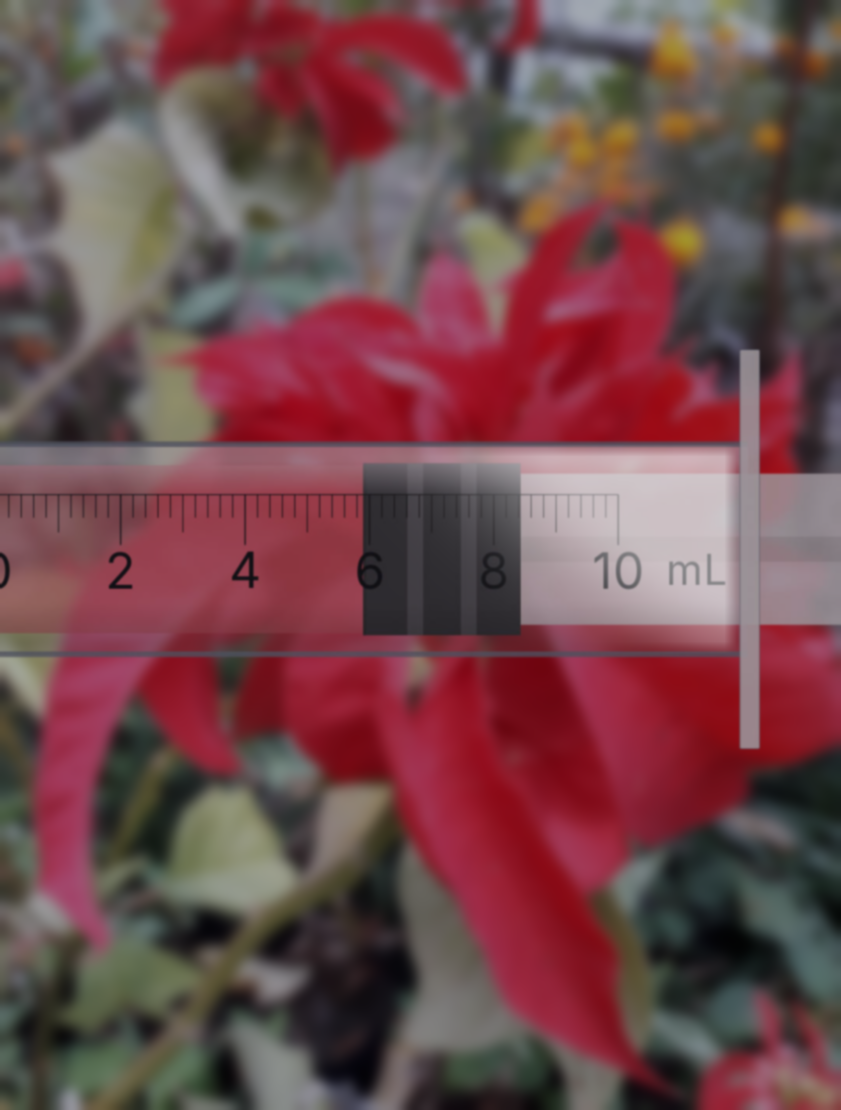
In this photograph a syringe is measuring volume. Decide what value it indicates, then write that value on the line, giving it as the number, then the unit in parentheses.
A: 5.9 (mL)
